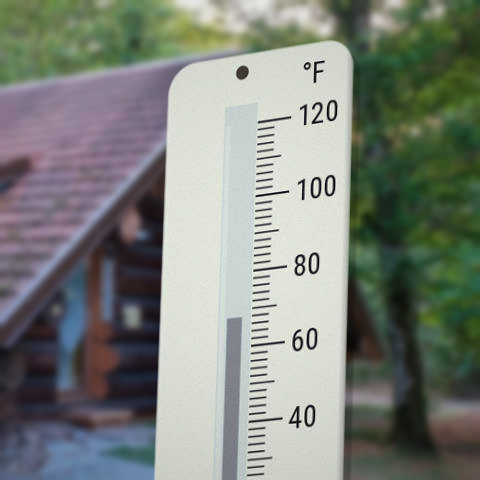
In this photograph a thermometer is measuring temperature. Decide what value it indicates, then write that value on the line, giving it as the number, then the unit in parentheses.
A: 68 (°F)
